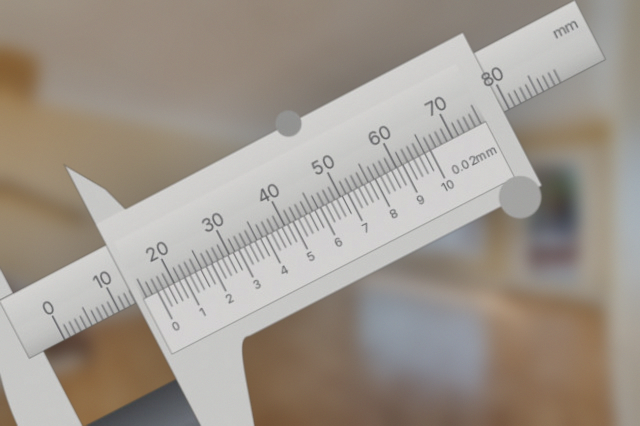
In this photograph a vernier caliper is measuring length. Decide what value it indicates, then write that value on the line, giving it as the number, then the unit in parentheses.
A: 17.0 (mm)
